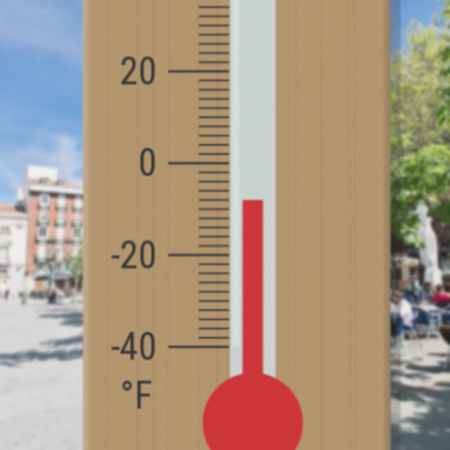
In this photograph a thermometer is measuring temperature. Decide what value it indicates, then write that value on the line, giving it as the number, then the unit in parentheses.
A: -8 (°F)
